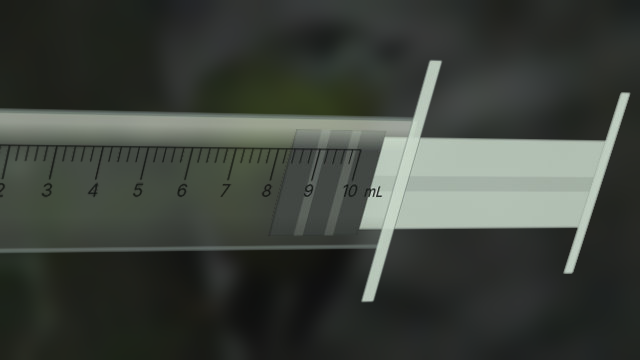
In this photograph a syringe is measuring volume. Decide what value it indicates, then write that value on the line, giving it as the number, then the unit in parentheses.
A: 8.3 (mL)
